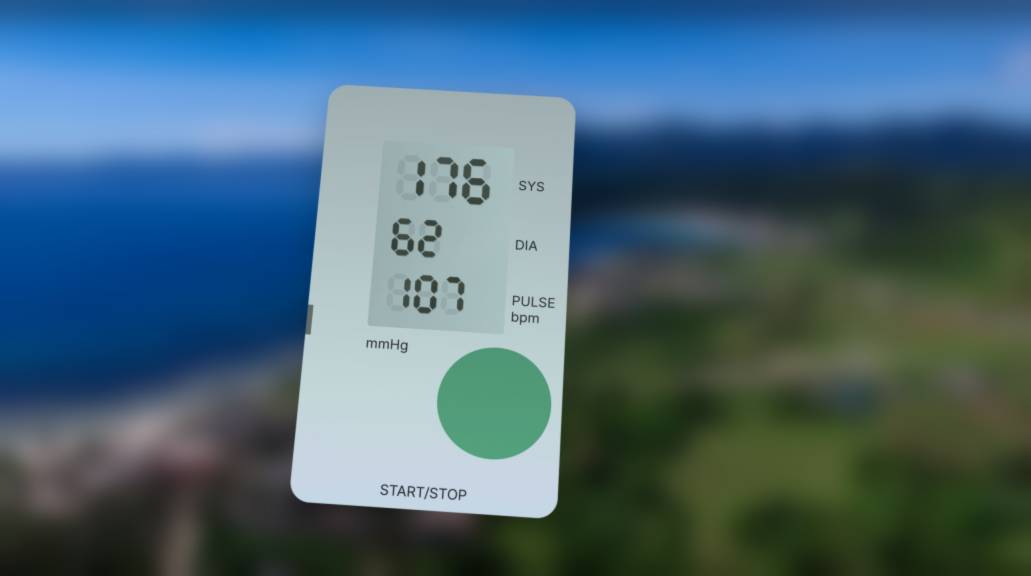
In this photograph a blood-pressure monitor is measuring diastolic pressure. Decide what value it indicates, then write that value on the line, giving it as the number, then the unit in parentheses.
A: 62 (mmHg)
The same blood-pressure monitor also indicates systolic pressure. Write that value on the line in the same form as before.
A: 176 (mmHg)
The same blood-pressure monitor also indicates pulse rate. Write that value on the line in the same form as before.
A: 107 (bpm)
